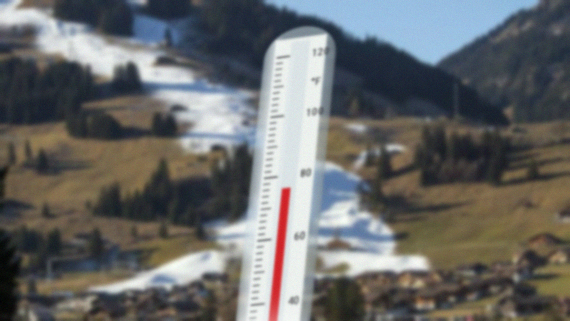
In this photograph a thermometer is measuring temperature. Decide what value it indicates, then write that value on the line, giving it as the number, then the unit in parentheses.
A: 76 (°F)
